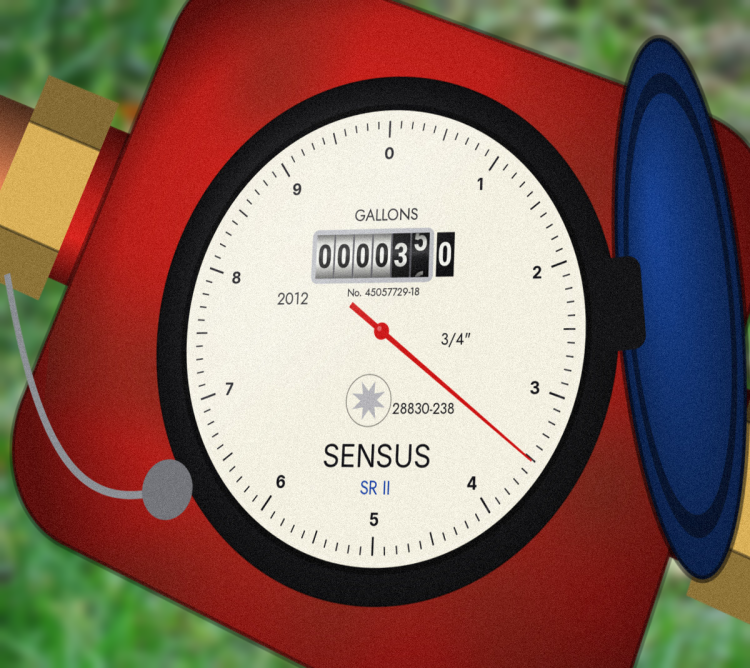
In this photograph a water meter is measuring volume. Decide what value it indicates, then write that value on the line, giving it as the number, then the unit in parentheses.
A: 353.5 (gal)
